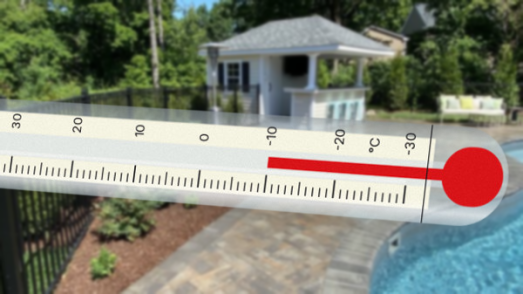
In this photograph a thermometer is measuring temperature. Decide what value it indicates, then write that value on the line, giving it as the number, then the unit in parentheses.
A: -10 (°C)
